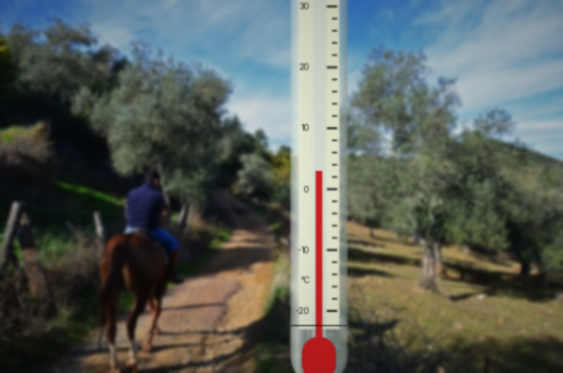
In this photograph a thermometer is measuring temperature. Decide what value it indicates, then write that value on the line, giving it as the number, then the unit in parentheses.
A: 3 (°C)
